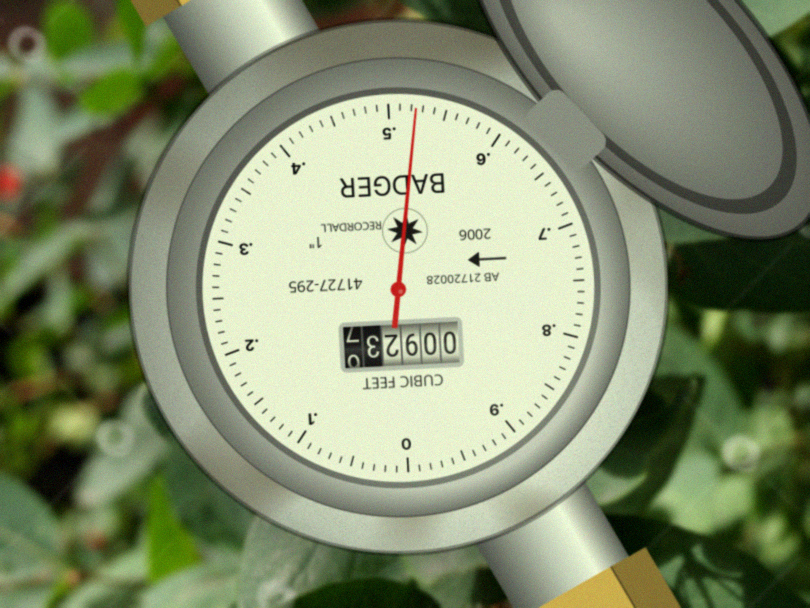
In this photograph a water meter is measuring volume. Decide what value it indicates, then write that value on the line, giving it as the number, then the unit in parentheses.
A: 9236.52 (ft³)
